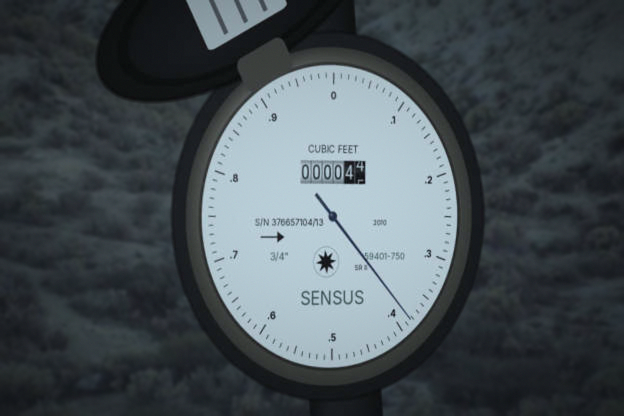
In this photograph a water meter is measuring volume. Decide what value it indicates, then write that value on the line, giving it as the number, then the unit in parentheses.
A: 44.38 (ft³)
